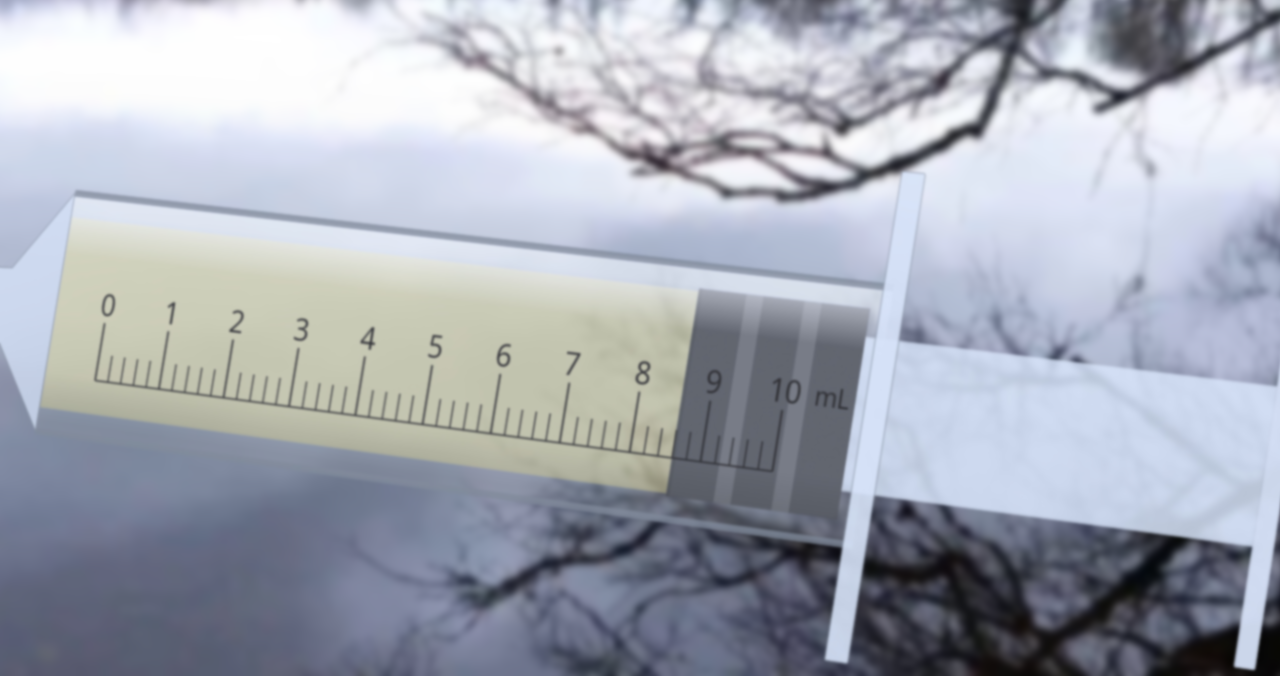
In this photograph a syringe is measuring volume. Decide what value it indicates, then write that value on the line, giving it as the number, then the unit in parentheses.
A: 8.6 (mL)
